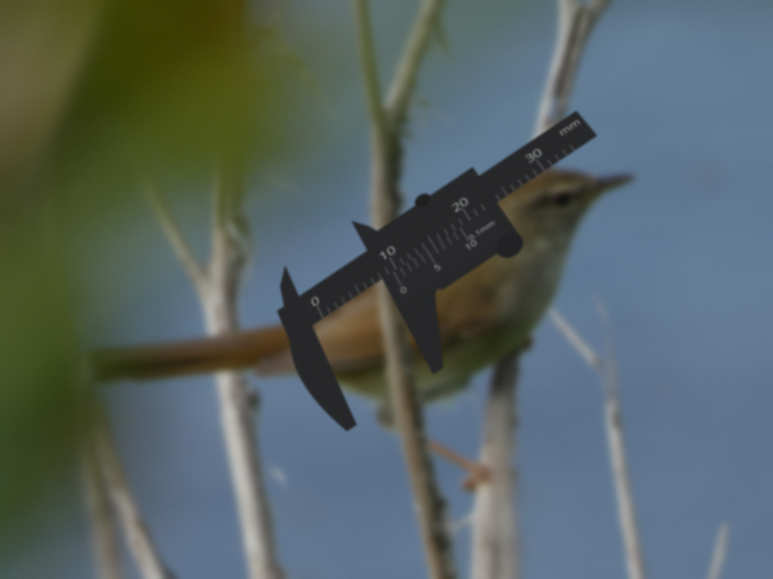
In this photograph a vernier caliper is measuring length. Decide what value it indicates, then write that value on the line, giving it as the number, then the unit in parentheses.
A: 9.6 (mm)
